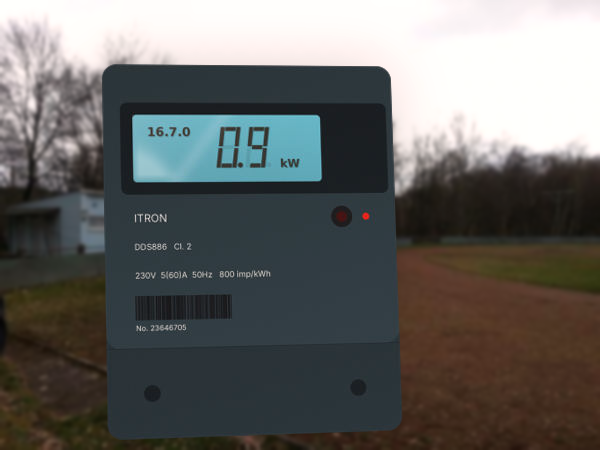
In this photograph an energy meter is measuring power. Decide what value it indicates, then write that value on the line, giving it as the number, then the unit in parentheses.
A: 0.9 (kW)
